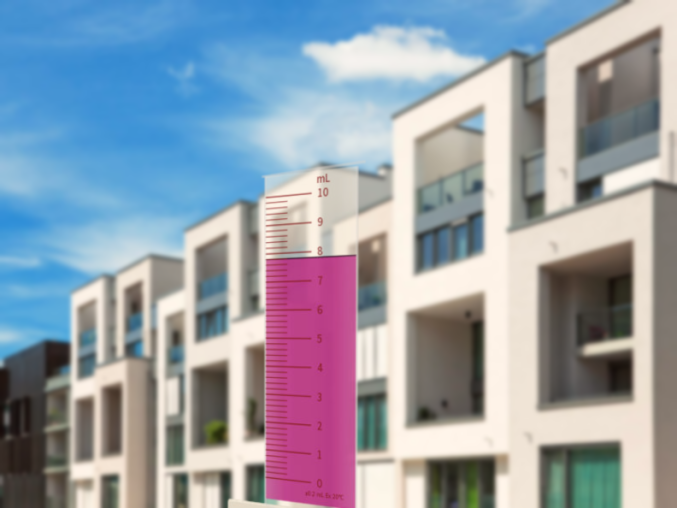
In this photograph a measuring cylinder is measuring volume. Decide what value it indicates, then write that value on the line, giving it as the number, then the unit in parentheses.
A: 7.8 (mL)
